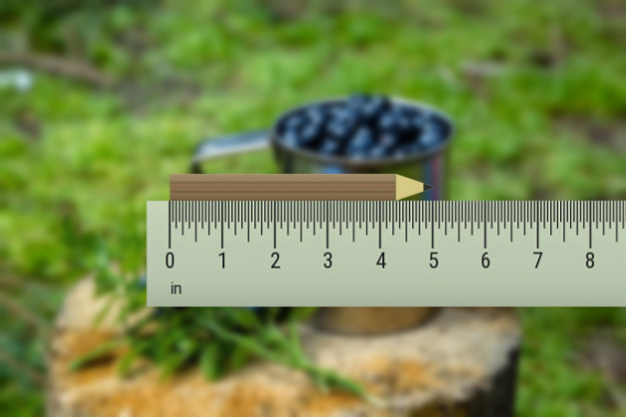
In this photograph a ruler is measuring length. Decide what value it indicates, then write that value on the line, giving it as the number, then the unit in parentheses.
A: 5 (in)
